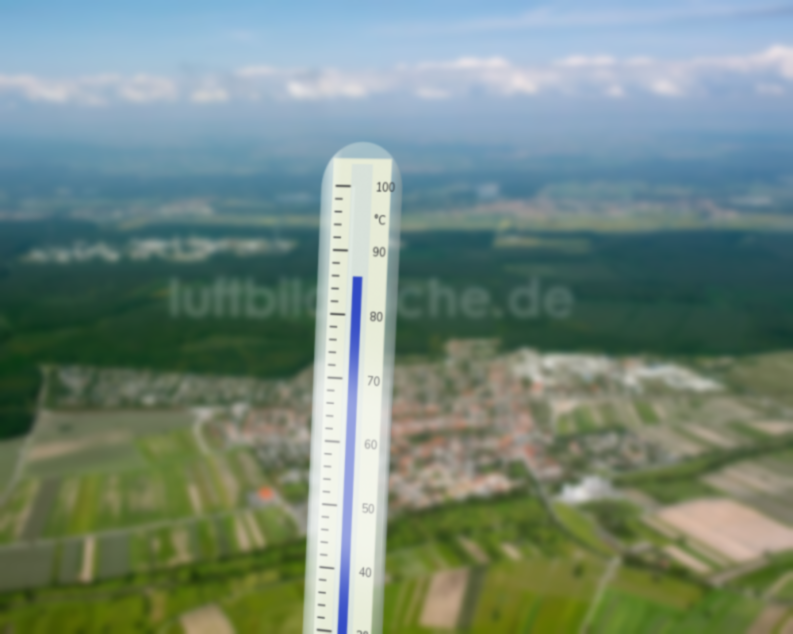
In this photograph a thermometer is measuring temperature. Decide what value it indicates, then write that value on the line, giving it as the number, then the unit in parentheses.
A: 86 (°C)
